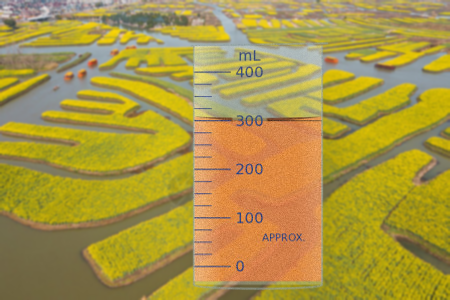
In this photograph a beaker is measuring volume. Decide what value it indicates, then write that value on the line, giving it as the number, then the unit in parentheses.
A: 300 (mL)
